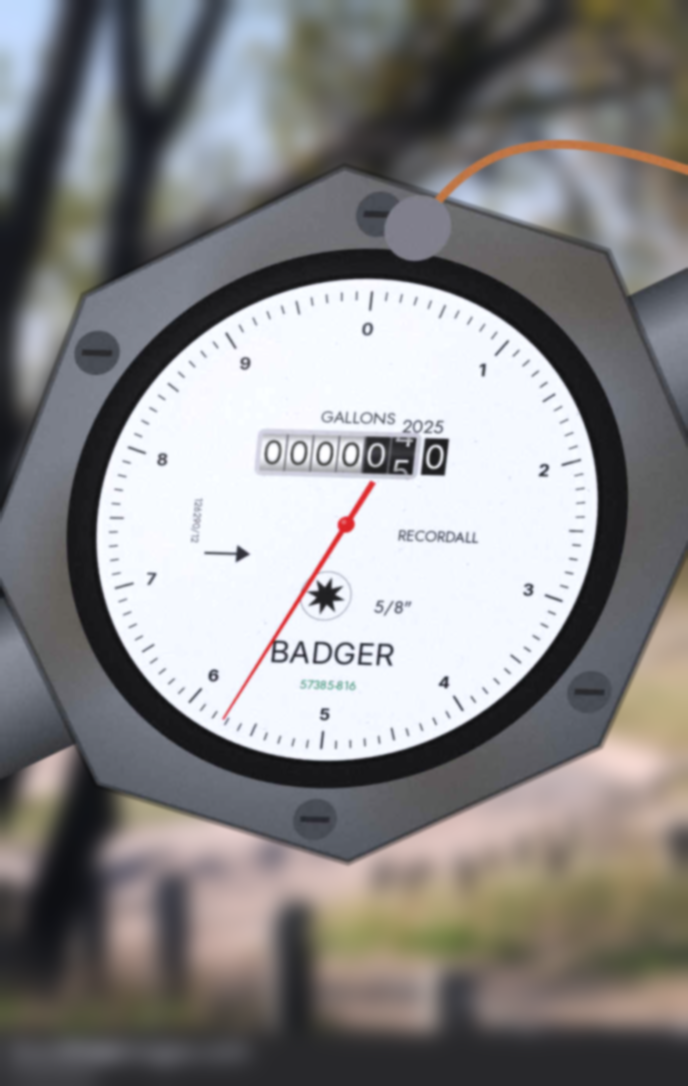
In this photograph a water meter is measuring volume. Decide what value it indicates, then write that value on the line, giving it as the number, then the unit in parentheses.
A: 45.7 (gal)
